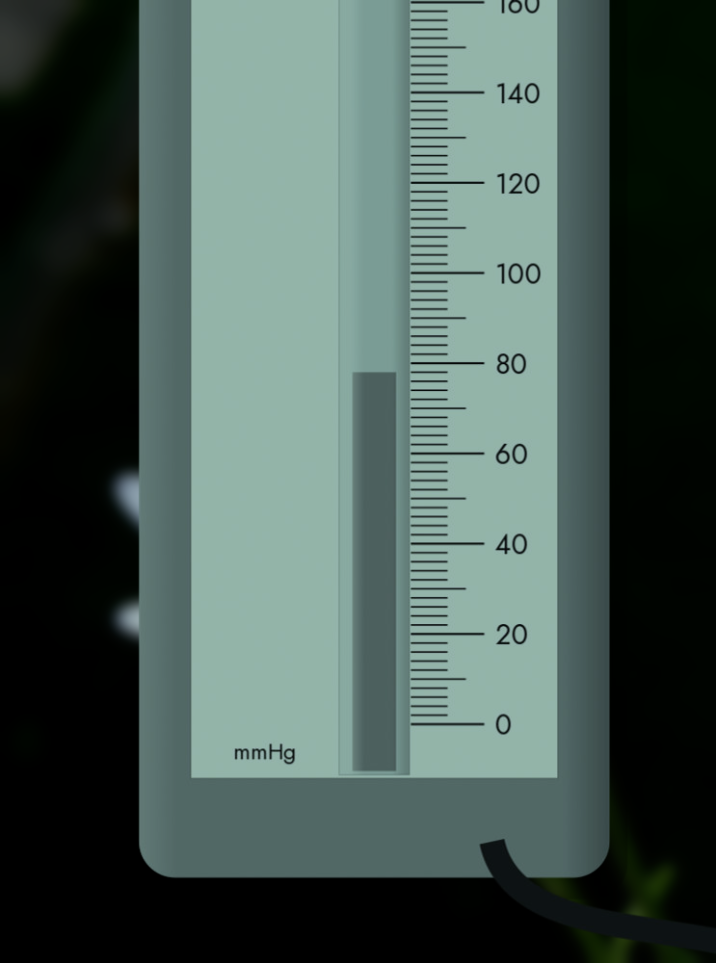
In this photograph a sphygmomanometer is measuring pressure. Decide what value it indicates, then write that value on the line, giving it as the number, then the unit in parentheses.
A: 78 (mmHg)
